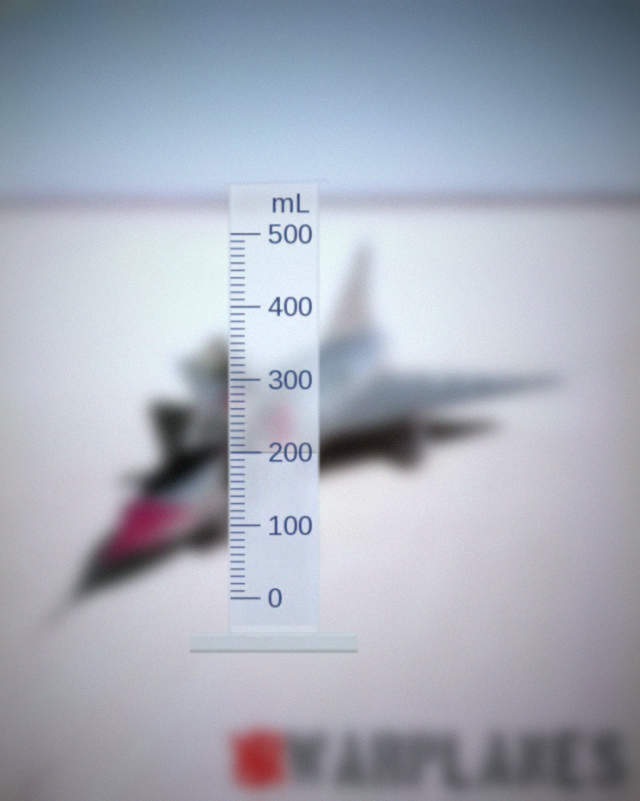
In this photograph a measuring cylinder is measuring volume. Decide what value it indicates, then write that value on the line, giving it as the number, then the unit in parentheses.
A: 200 (mL)
